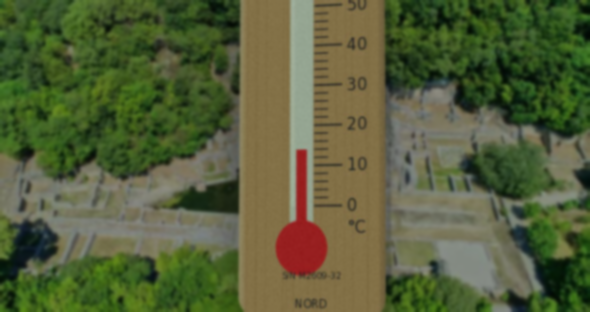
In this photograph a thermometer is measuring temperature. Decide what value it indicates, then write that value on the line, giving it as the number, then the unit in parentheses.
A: 14 (°C)
